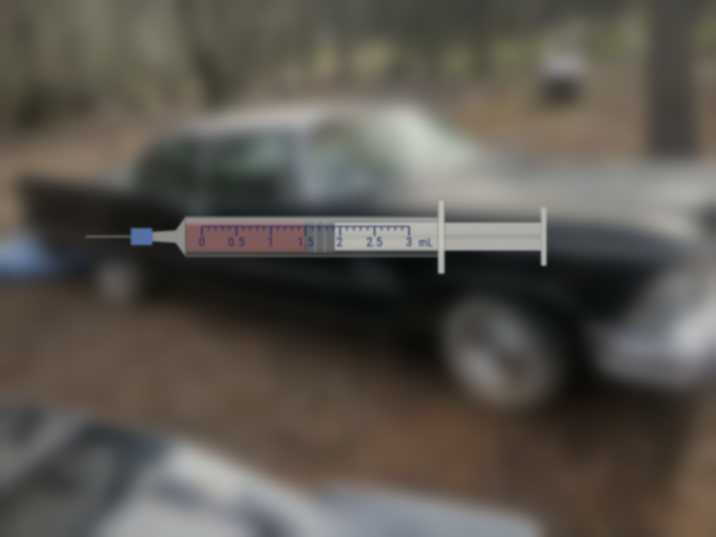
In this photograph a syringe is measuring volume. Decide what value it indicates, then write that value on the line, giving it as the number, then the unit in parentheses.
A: 1.5 (mL)
